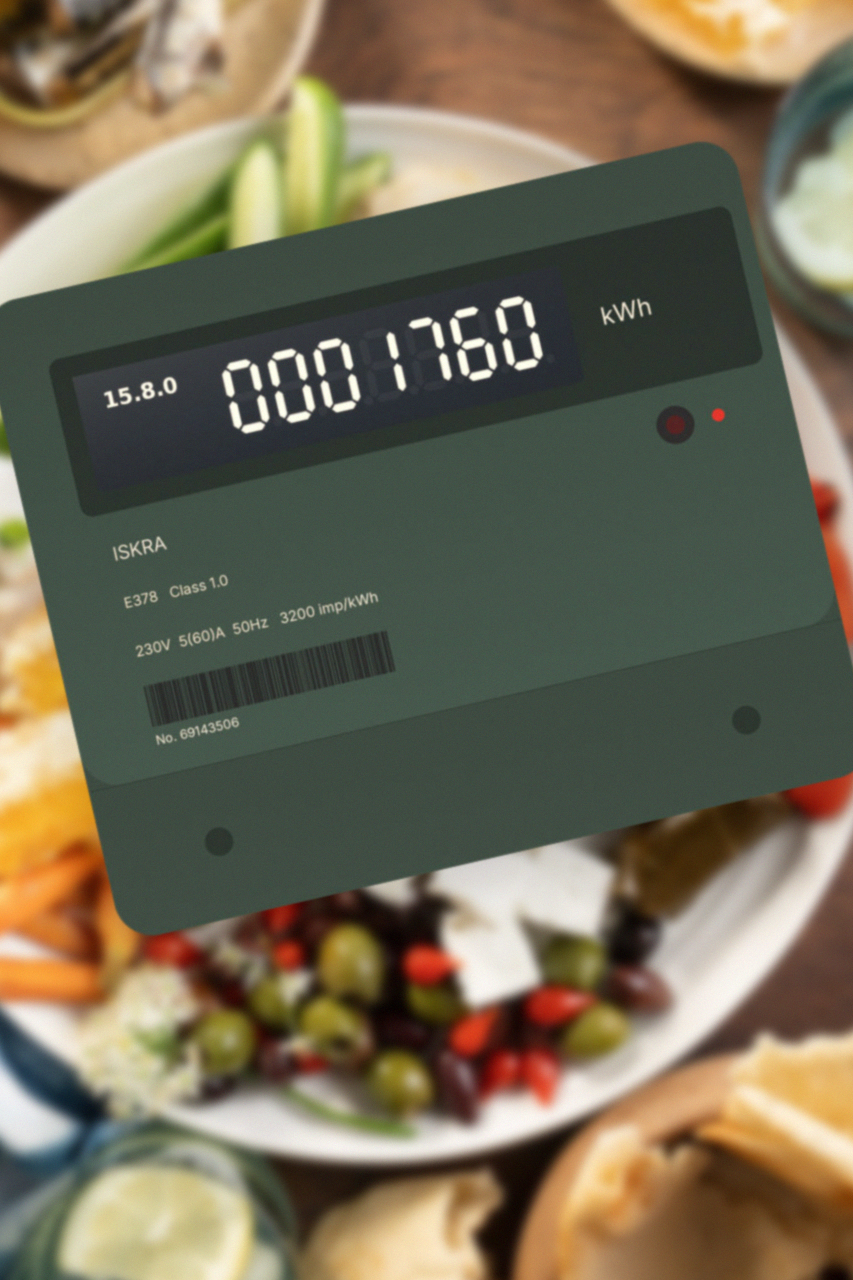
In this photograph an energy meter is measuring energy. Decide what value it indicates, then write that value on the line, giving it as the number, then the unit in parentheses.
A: 1760 (kWh)
